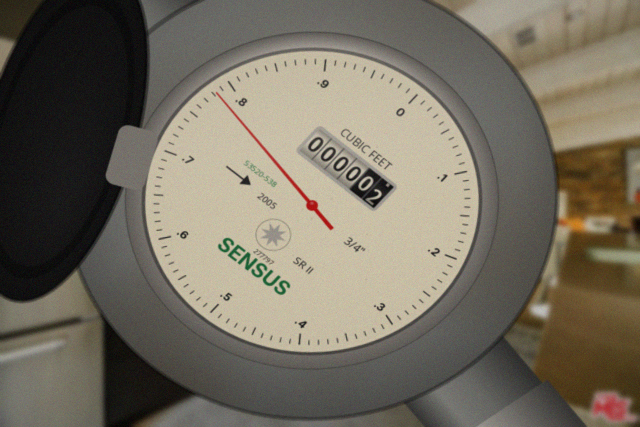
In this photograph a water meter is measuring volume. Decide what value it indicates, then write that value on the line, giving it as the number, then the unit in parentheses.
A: 1.78 (ft³)
